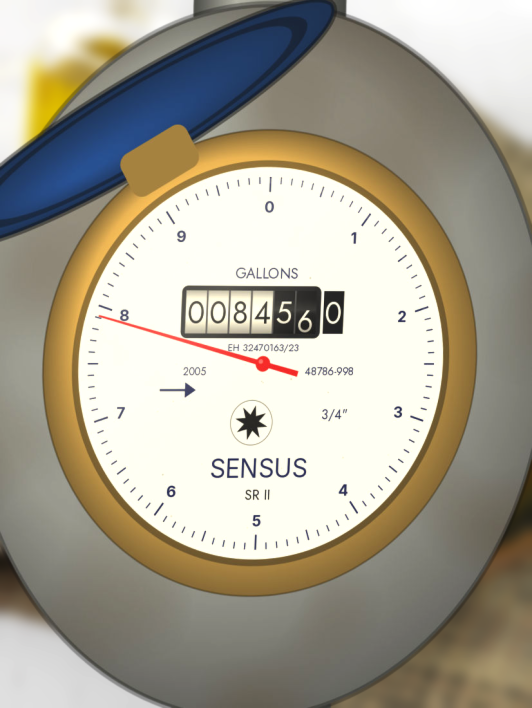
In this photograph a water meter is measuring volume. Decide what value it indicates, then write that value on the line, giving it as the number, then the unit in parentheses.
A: 84557.9 (gal)
